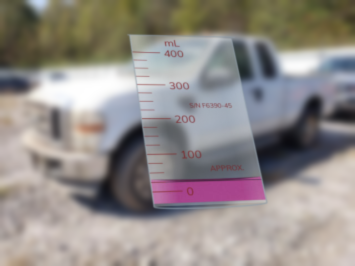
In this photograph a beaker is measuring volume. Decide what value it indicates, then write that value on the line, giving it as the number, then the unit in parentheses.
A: 25 (mL)
